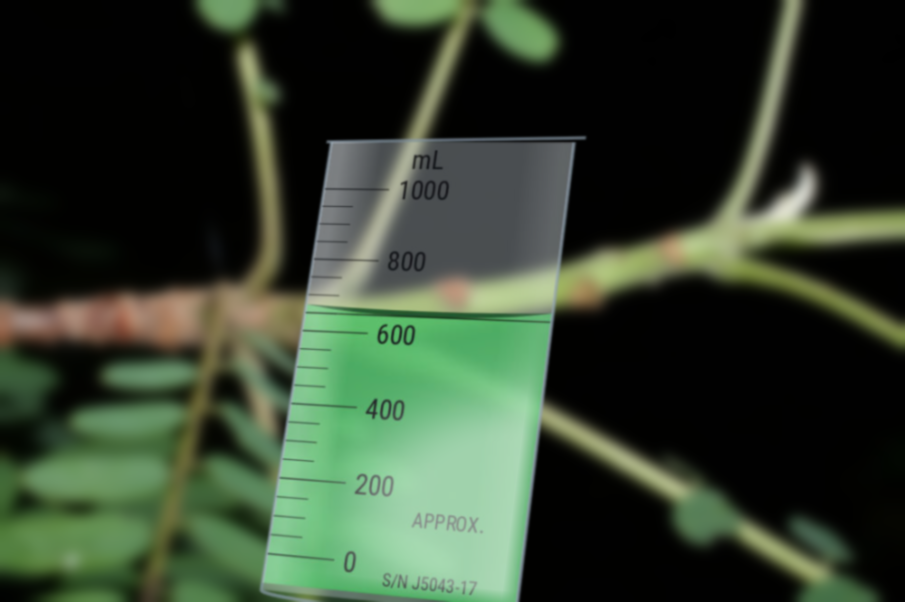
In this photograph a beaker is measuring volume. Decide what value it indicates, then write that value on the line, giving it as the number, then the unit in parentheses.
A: 650 (mL)
